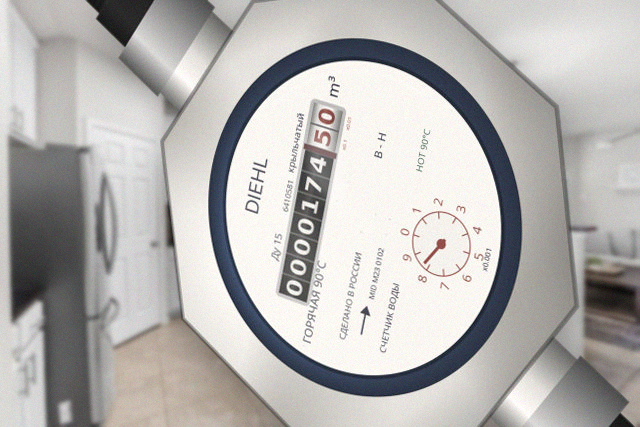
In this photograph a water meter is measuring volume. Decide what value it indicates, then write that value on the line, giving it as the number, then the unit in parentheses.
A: 174.508 (m³)
